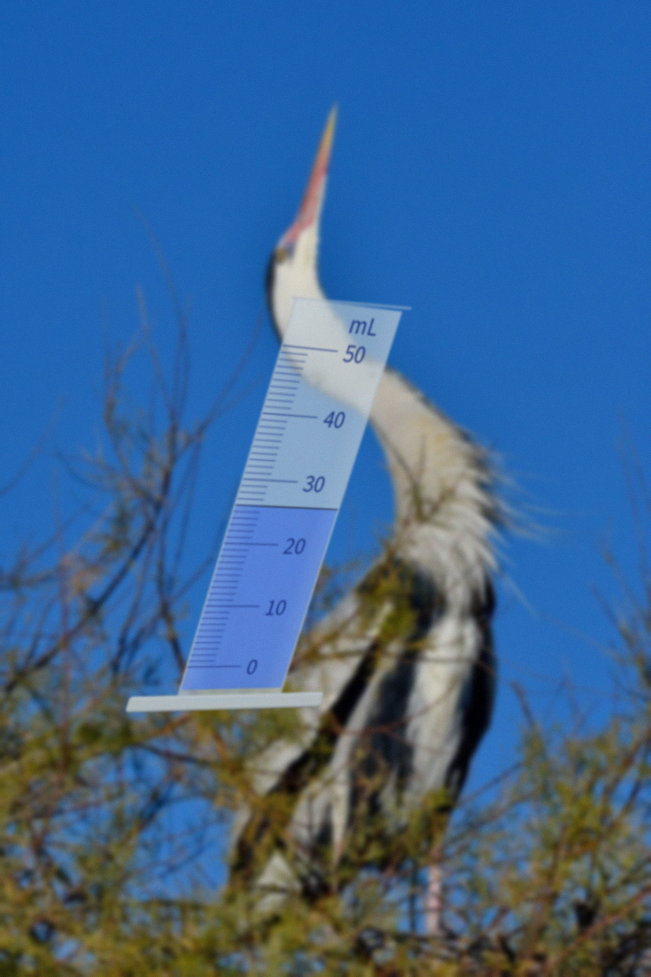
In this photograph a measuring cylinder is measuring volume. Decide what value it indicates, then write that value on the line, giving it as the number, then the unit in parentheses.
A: 26 (mL)
